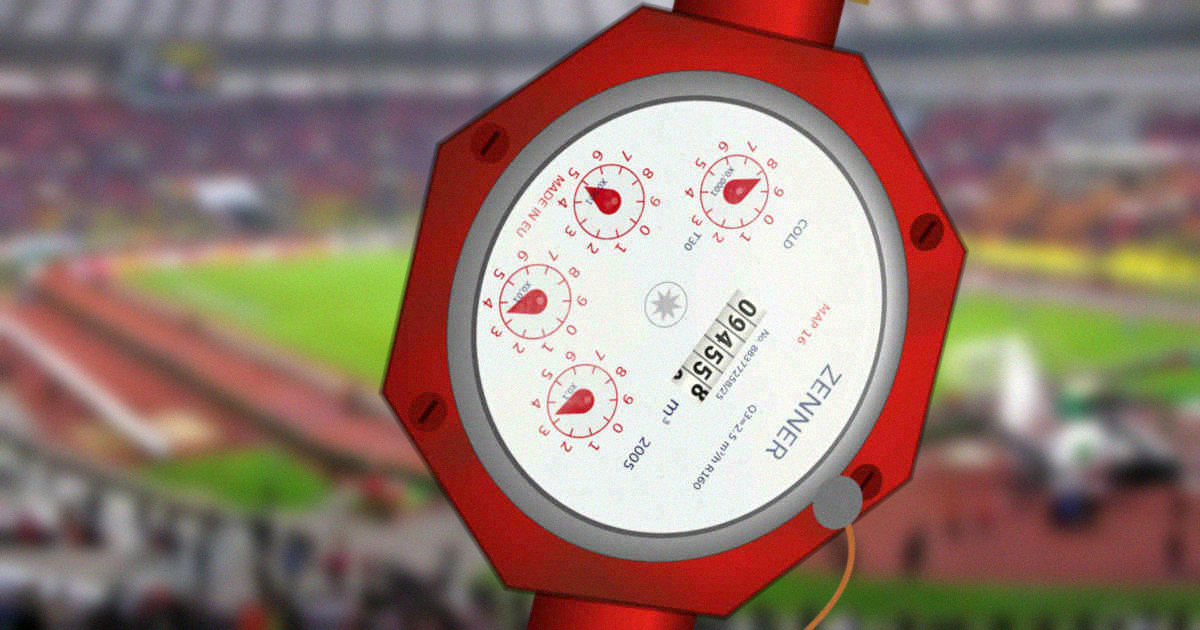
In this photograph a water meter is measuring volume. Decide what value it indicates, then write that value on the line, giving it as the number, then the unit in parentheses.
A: 94558.3348 (m³)
